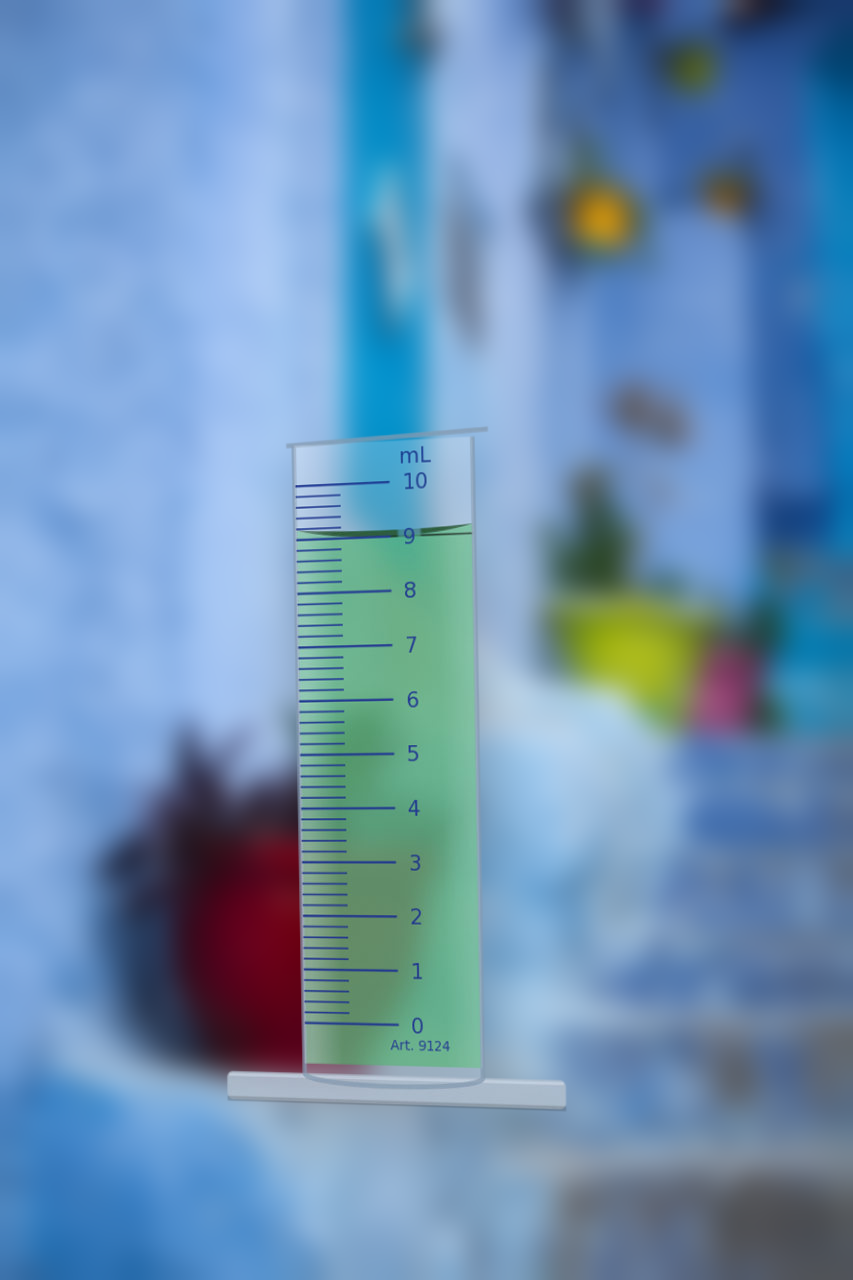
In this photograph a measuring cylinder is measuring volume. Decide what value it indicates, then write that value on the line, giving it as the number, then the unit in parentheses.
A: 9 (mL)
